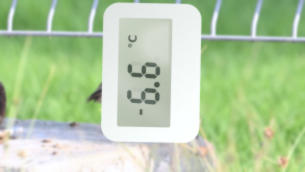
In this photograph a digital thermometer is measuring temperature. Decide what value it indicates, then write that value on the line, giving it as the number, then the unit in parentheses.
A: -6.6 (°C)
